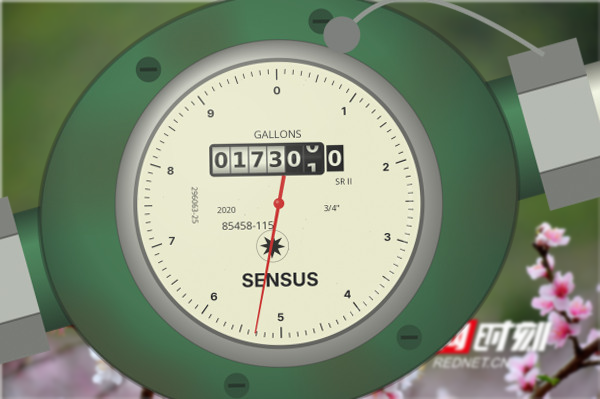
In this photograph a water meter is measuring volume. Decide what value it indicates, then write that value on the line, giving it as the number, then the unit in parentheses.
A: 173005.3 (gal)
